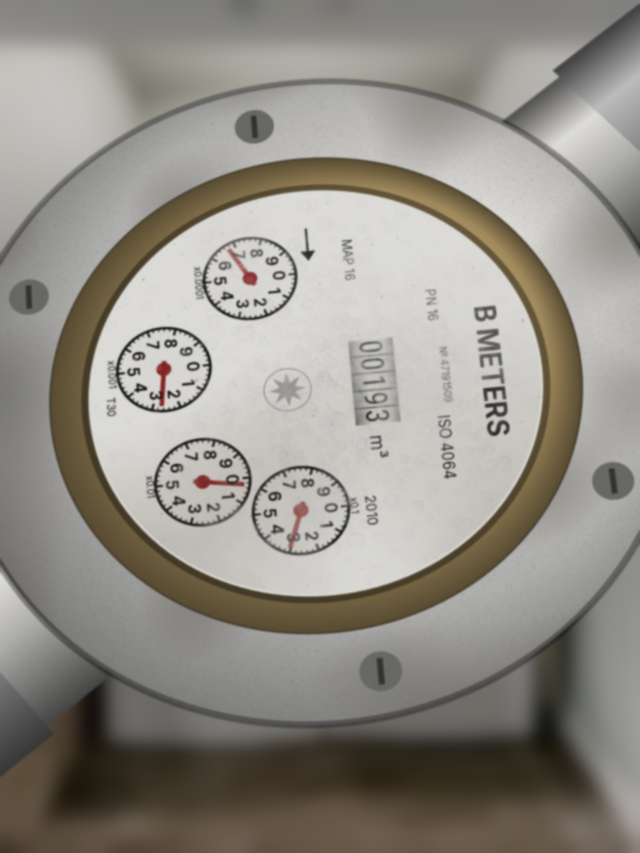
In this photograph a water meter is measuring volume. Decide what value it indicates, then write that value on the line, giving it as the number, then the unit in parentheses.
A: 193.3026 (m³)
